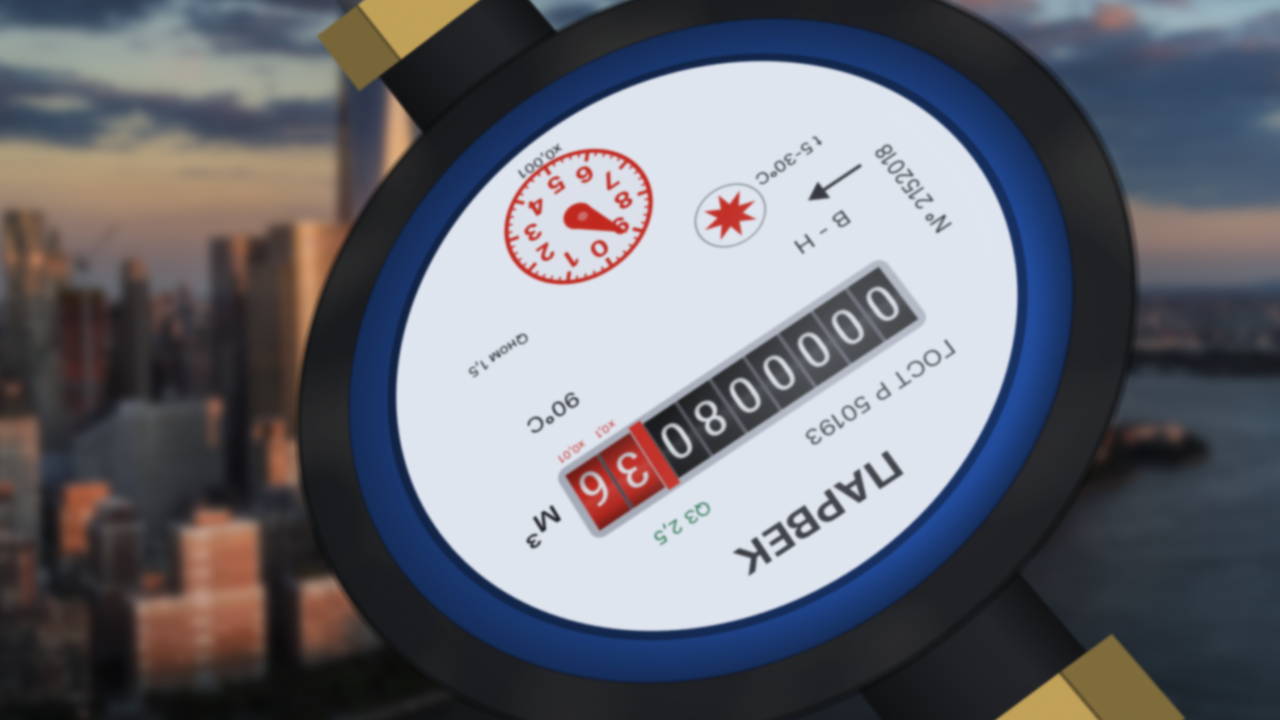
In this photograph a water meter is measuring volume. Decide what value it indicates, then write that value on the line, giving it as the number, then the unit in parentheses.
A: 80.359 (m³)
